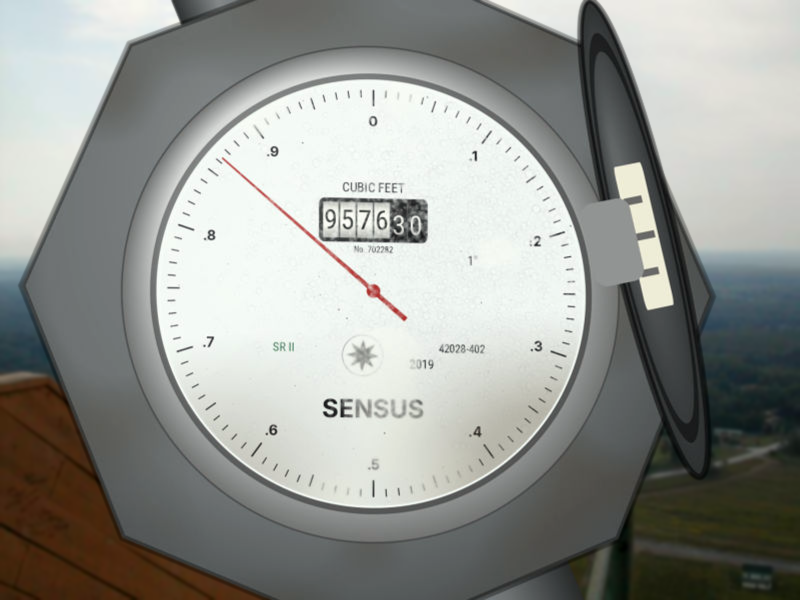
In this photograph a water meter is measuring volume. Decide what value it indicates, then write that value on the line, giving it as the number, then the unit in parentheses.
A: 957629.86 (ft³)
